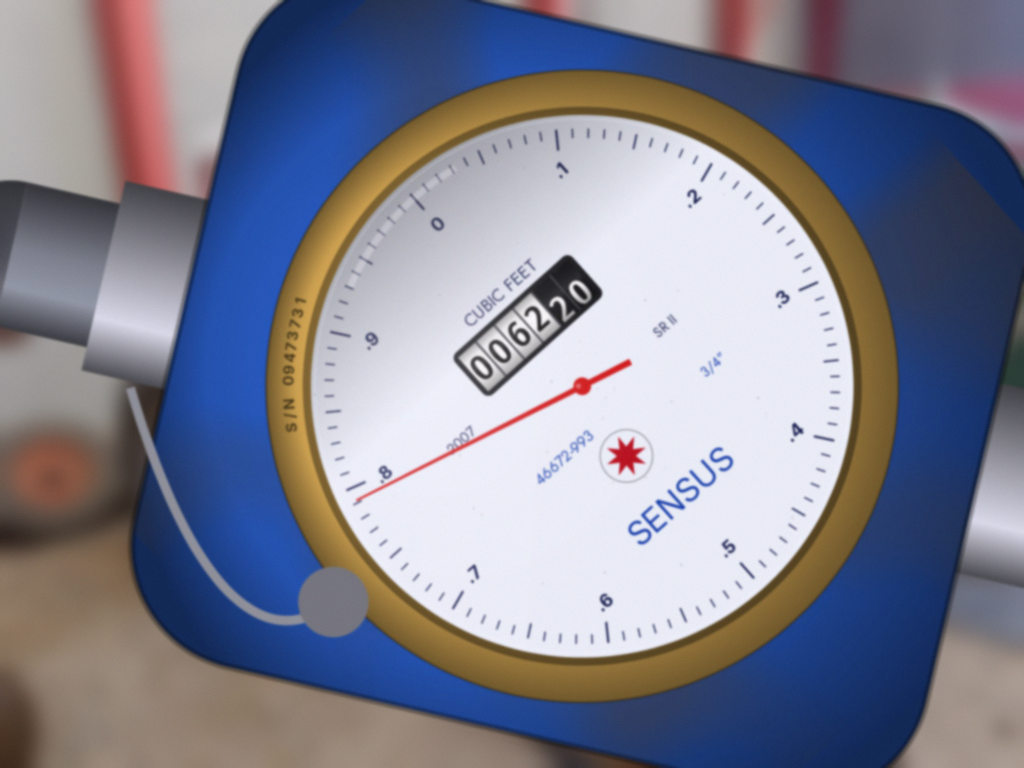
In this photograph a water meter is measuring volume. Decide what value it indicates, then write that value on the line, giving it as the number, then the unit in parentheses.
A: 6219.79 (ft³)
